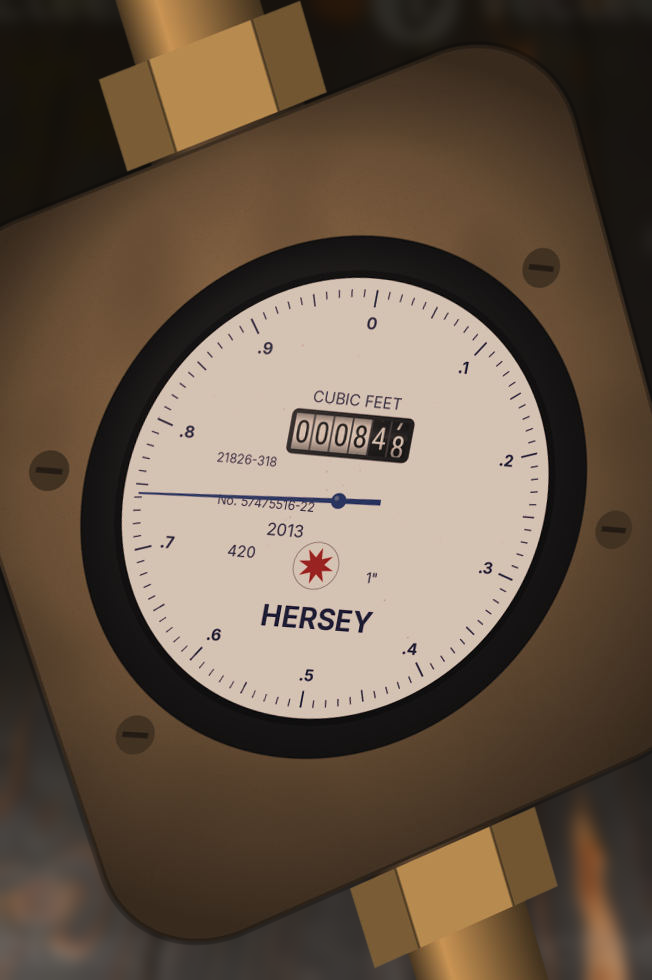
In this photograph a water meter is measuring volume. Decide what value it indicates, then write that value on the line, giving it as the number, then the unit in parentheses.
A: 847.74 (ft³)
